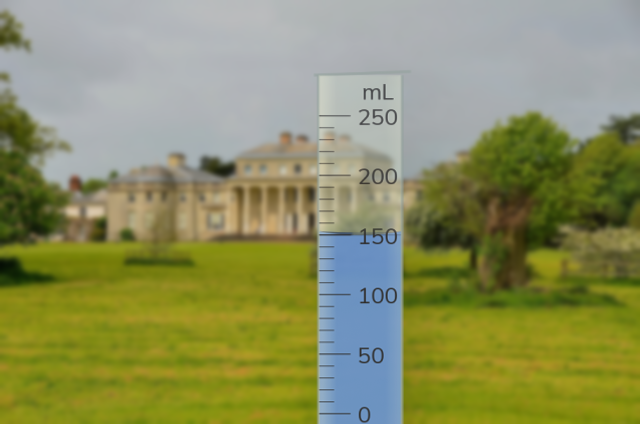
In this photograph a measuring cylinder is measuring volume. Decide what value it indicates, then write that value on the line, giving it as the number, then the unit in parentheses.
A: 150 (mL)
